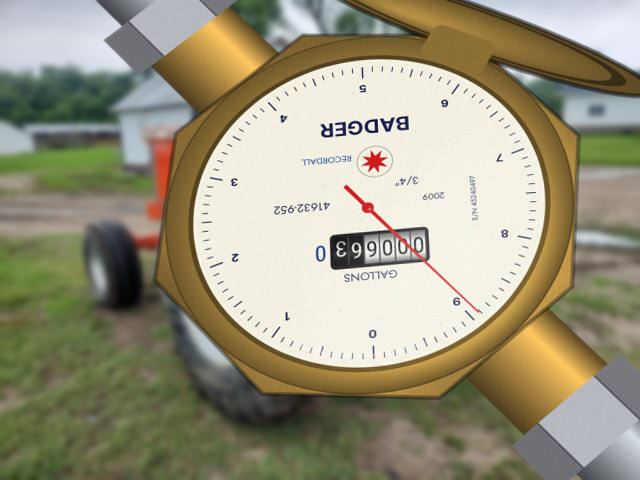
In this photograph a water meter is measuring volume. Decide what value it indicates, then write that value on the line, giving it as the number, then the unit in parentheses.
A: 6628.9 (gal)
